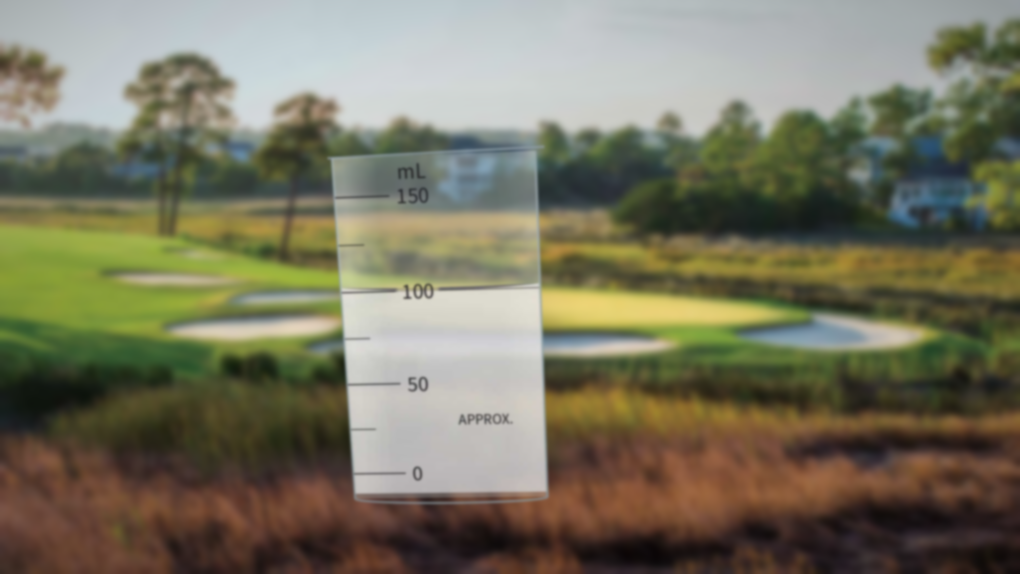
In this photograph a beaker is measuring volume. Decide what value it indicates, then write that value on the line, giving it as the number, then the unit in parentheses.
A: 100 (mL)
